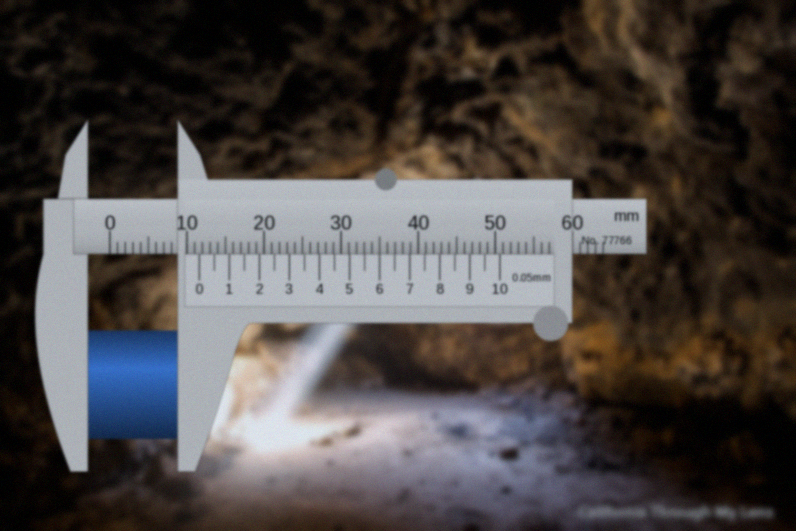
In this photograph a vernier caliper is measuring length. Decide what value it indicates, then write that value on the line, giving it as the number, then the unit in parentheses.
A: 11.6 (mm)
